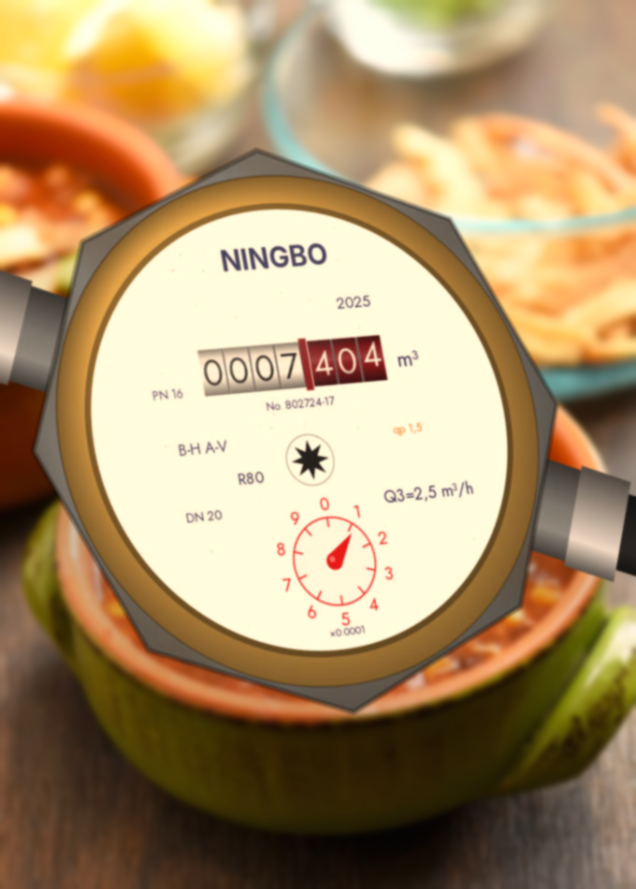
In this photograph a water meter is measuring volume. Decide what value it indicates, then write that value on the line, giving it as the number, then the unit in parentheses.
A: 7.4041 (m³)
